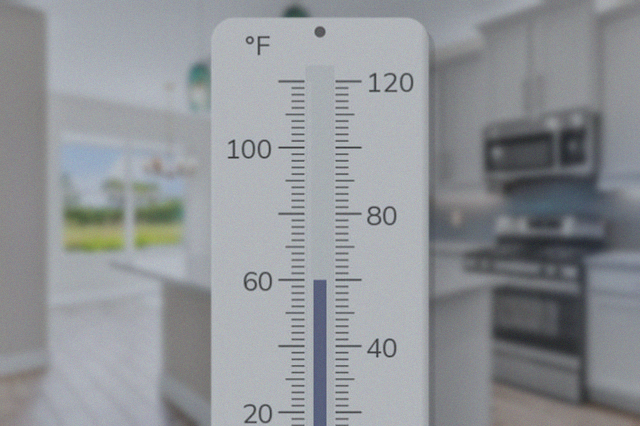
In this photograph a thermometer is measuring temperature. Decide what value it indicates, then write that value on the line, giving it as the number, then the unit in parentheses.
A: 60 (°F)
